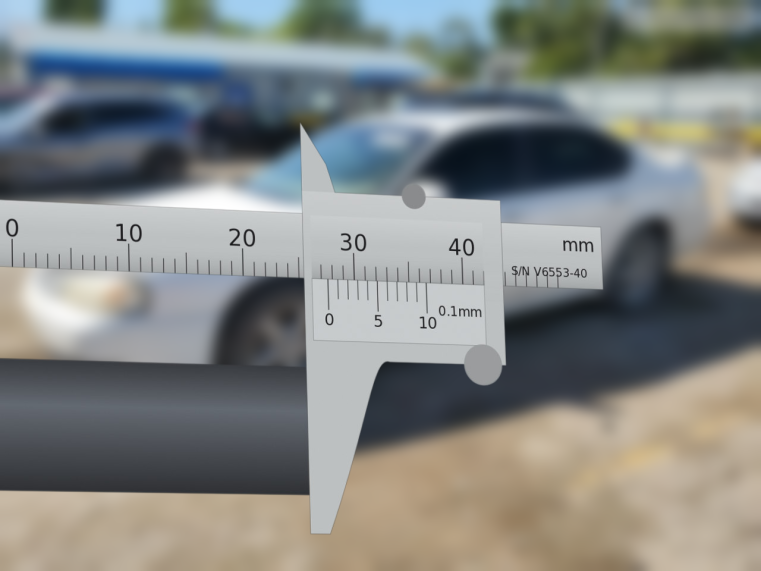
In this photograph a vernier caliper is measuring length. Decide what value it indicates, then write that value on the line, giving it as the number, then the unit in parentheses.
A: 27.6 (mm)
